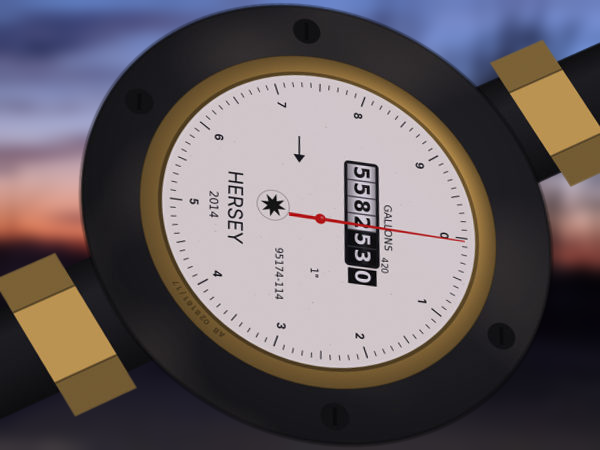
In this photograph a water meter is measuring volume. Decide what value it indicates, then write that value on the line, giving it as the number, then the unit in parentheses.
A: 5582530.0 (gal)
